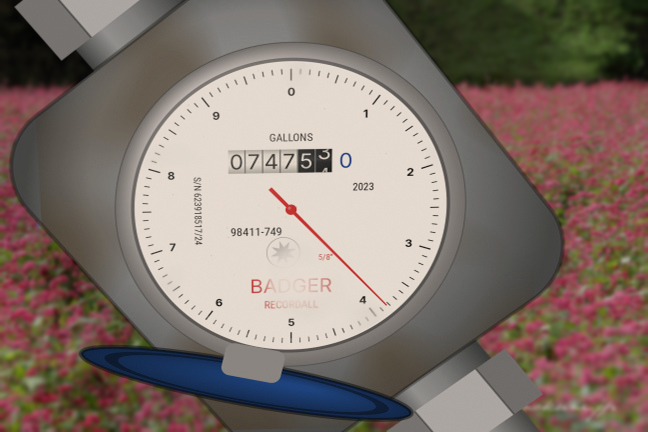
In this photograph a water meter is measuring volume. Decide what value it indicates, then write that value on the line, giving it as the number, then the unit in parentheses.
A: 747533.8 (gal)
